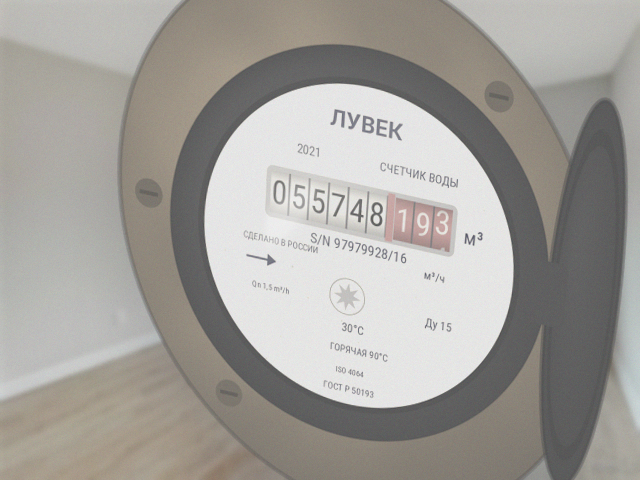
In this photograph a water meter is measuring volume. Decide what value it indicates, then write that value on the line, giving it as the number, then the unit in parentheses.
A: 55748.193 (m³)
